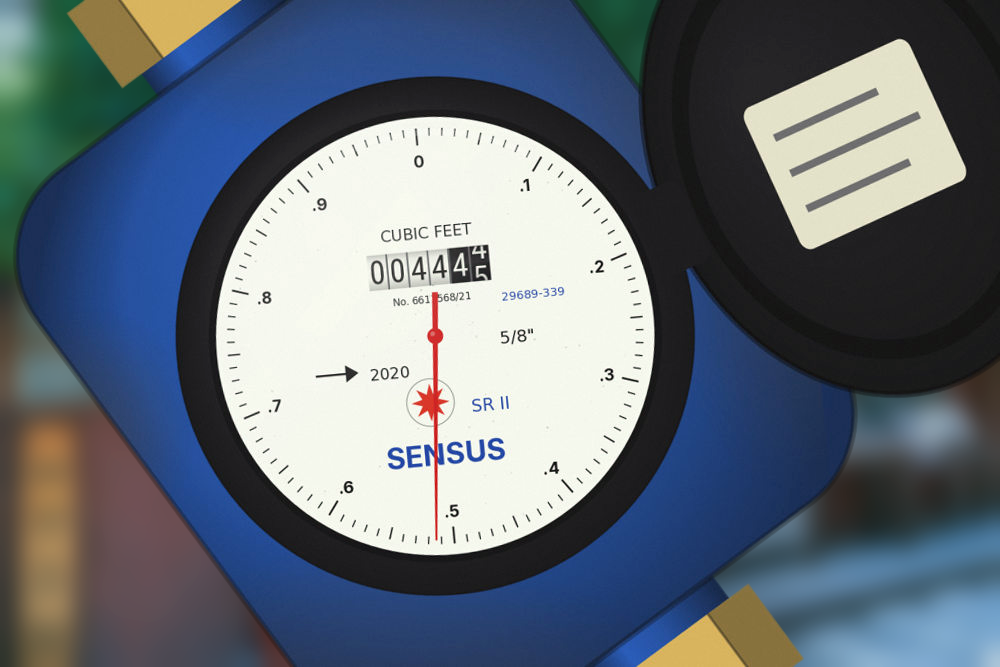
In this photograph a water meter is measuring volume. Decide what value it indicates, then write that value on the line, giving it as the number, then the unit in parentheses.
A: 4444.51 (ft³)
